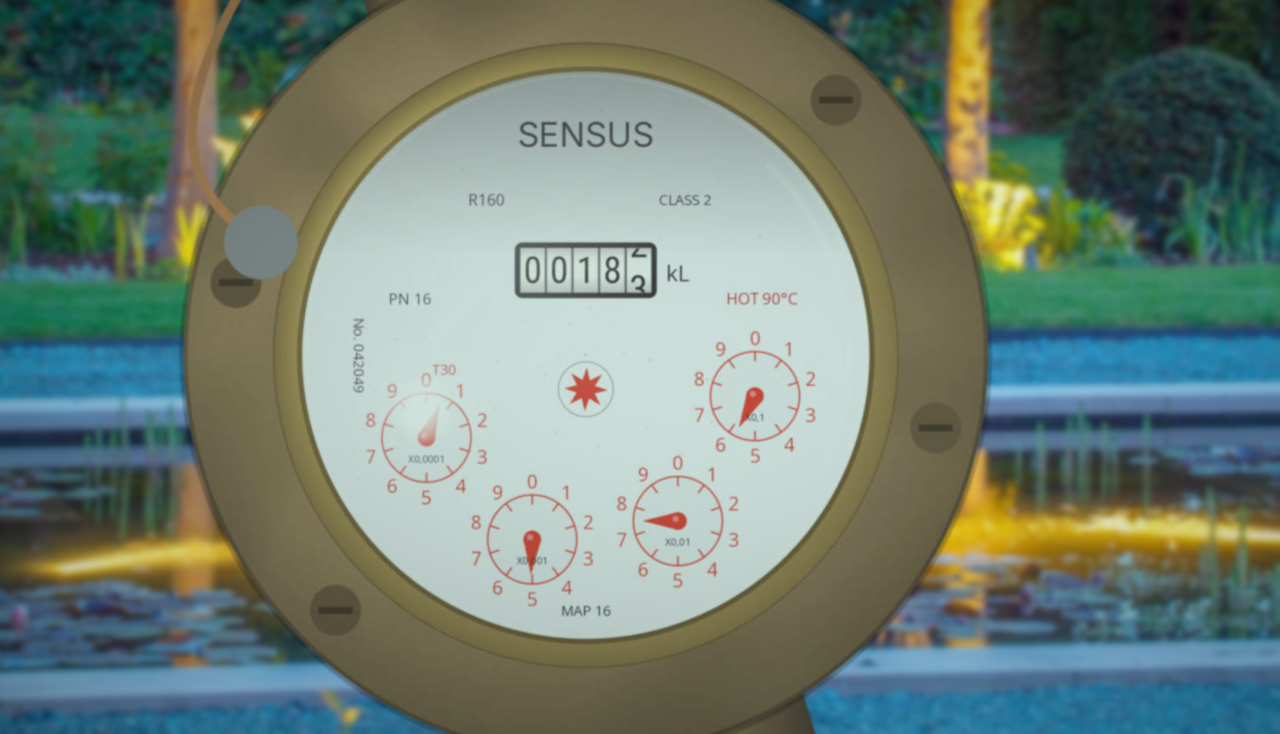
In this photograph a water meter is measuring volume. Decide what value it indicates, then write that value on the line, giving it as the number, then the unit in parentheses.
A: 182.5750 (kL)
